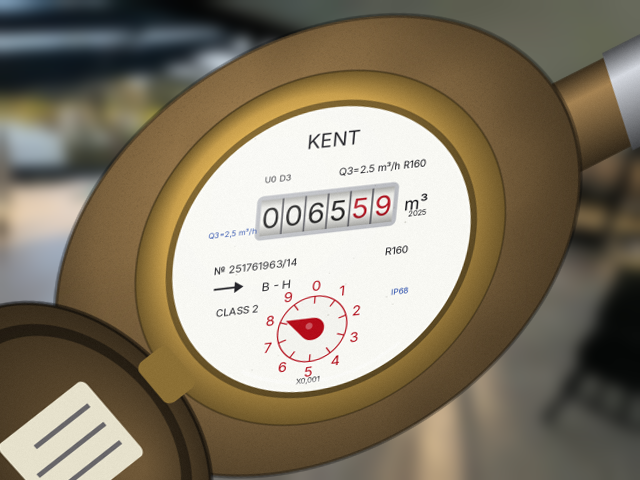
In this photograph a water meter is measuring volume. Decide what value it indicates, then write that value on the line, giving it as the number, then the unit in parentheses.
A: 65.598 (m³)
